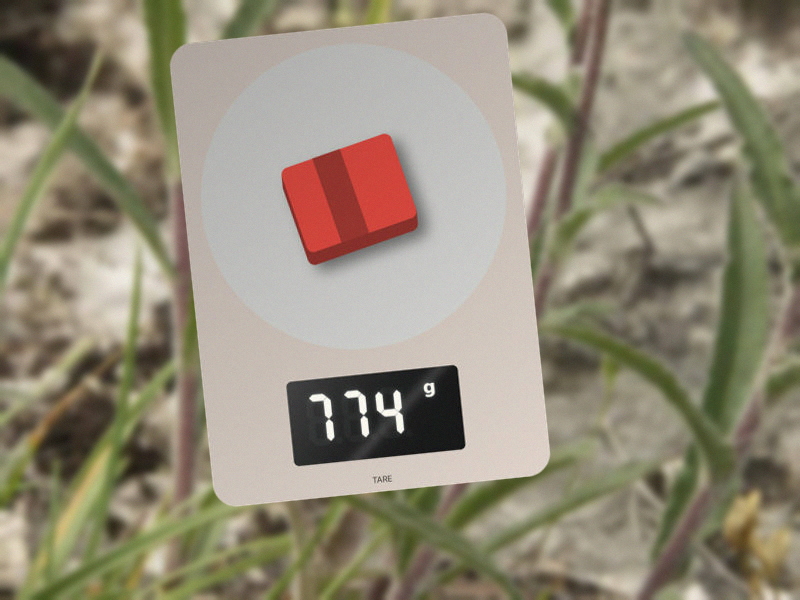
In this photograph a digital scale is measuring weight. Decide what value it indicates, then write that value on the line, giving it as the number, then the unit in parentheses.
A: 774 (g)
